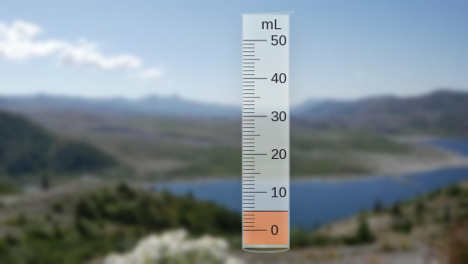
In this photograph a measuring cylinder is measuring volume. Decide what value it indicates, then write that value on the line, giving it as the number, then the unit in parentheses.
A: 5 (mL)
